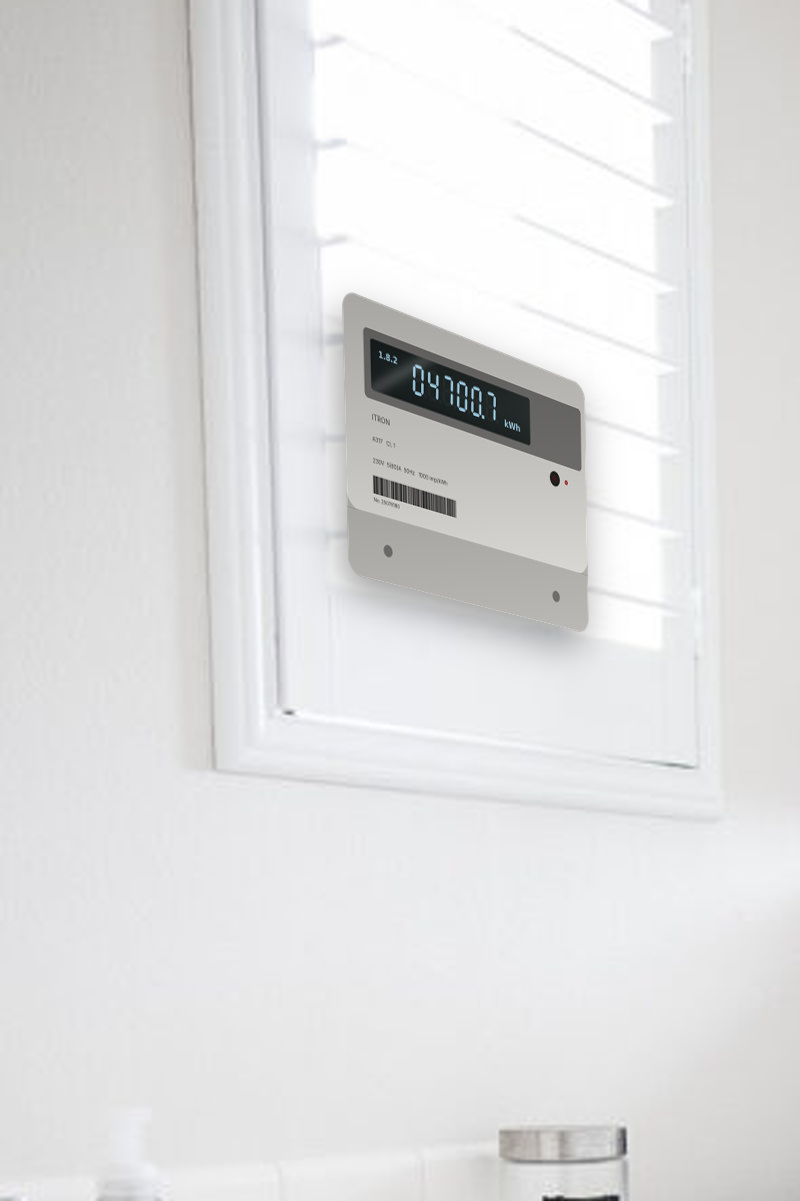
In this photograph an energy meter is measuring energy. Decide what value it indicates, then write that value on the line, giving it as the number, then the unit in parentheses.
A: 4700.7 (kWh)
